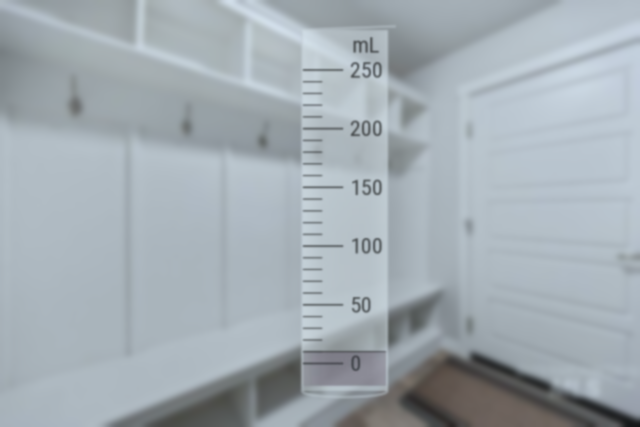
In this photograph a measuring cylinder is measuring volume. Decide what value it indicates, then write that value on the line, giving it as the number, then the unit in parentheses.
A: 10 (mL)
